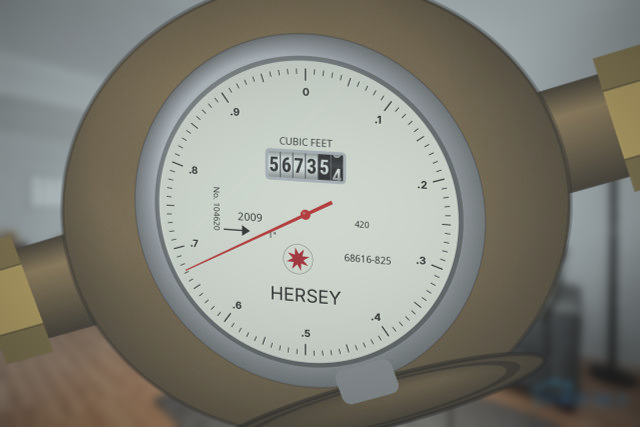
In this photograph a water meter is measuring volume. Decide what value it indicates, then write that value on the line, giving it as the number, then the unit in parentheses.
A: 567353.67 (ft³)
